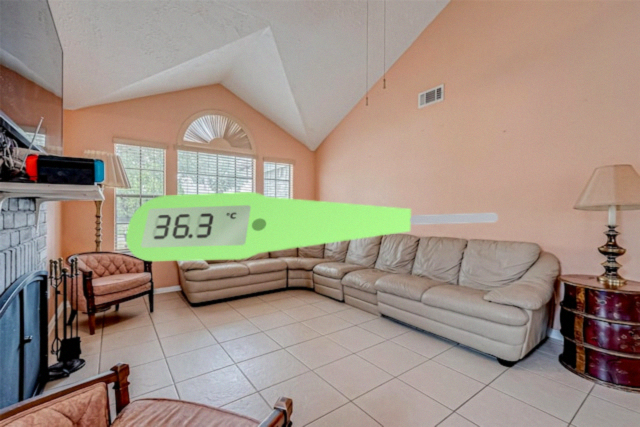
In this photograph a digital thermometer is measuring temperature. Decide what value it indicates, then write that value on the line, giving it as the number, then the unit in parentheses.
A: 36.3 (°C)
